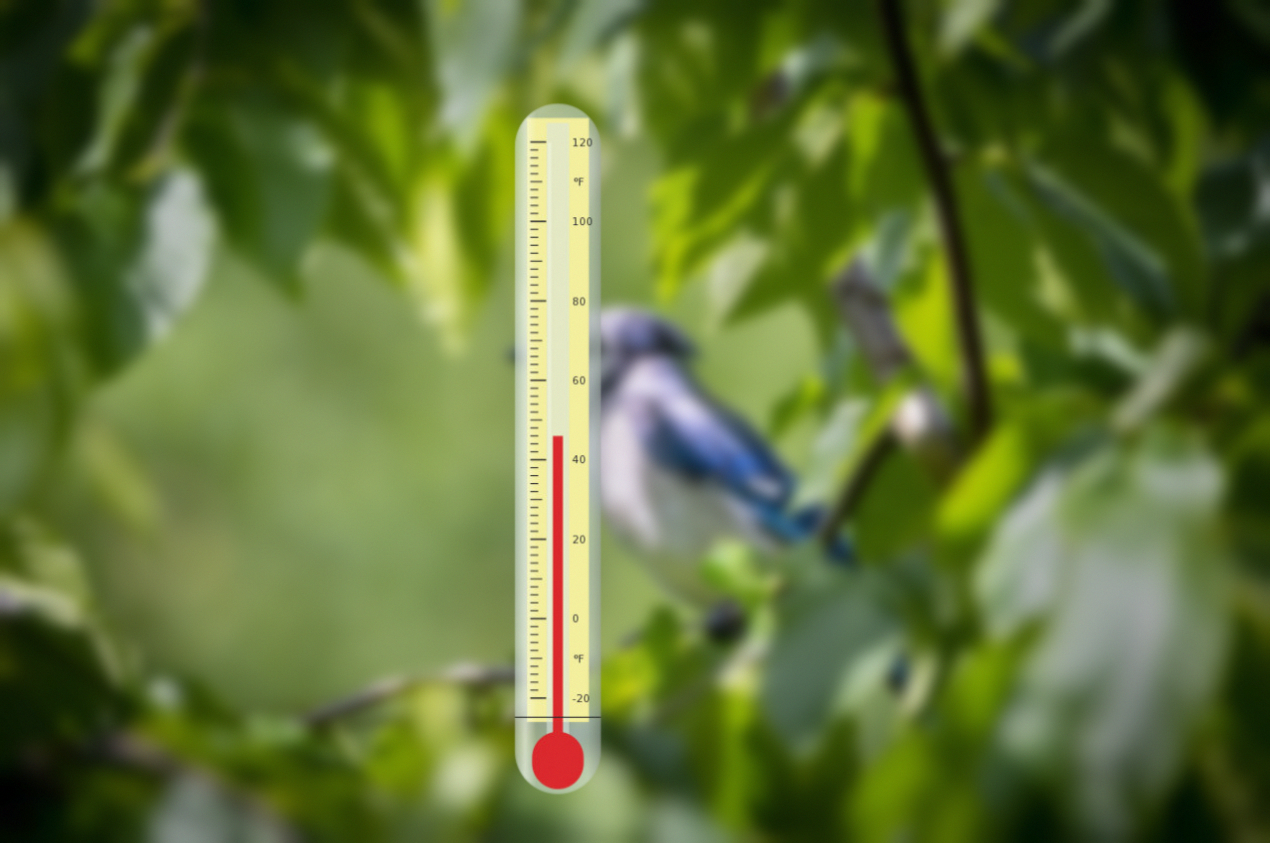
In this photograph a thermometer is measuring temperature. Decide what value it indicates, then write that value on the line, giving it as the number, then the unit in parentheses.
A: 46 (°F)
